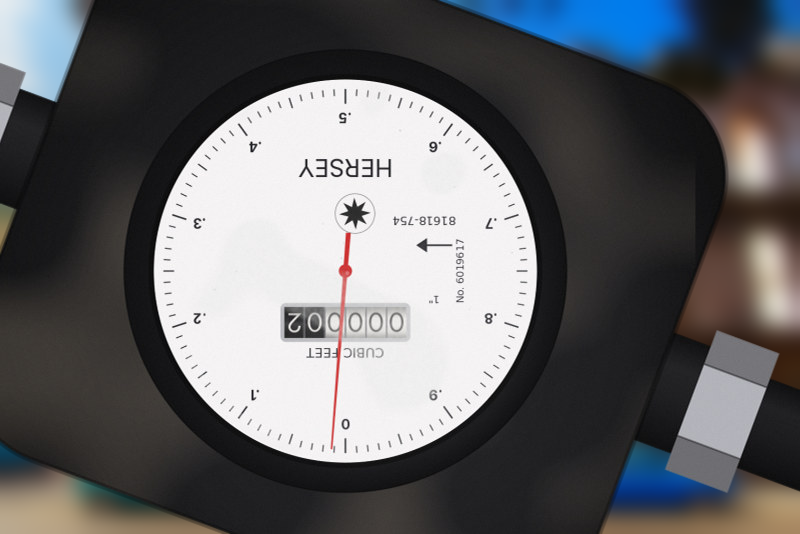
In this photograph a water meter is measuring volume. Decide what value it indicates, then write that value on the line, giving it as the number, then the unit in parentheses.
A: 2.01 (ft³)
